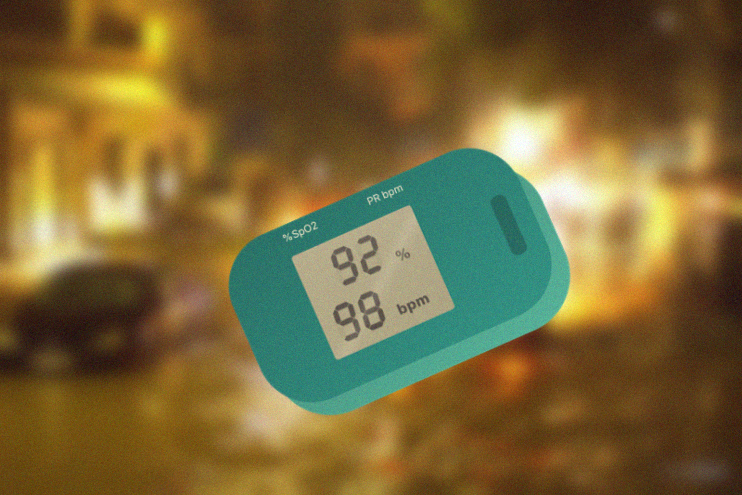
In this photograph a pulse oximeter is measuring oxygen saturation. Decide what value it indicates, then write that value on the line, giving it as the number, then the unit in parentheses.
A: 92 (%)
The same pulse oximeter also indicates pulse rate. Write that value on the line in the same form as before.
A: 98 (bpm)
